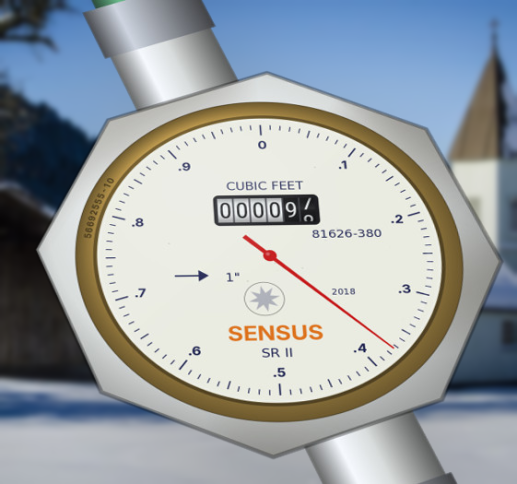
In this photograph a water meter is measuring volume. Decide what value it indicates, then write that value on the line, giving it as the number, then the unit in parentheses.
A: 97.37 (ft³)
